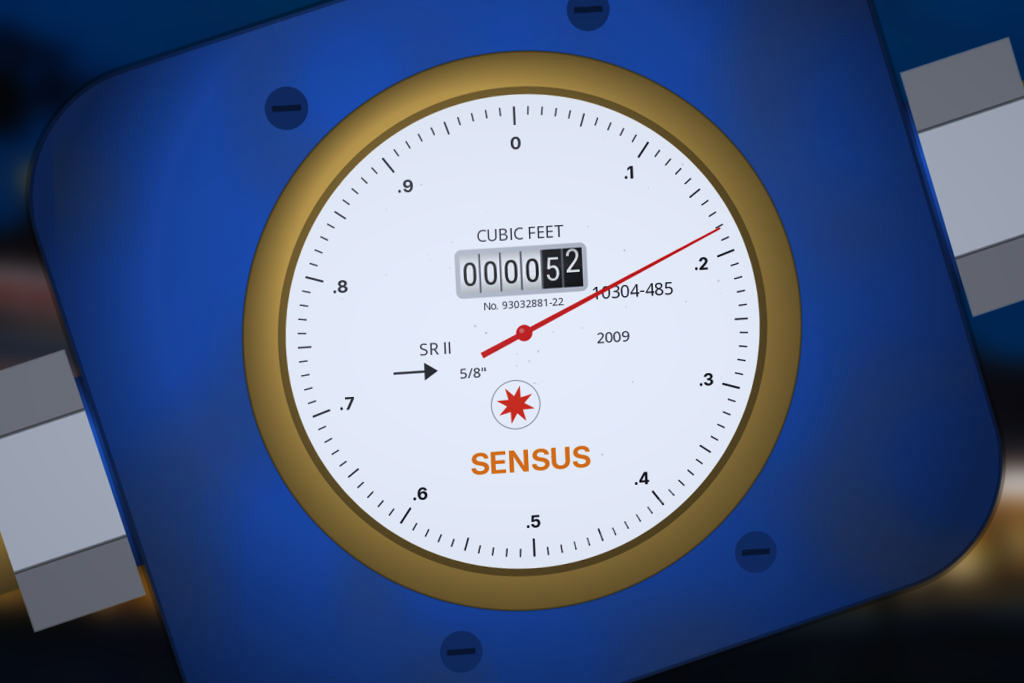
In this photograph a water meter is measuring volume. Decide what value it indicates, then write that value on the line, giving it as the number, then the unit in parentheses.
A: 52.18 (ft³)
